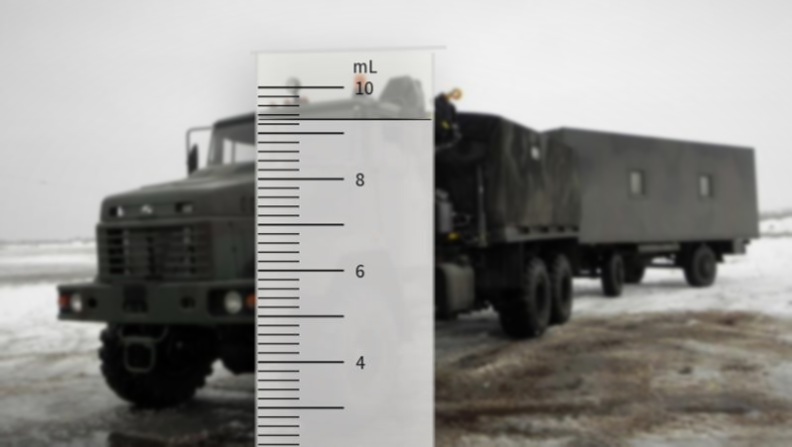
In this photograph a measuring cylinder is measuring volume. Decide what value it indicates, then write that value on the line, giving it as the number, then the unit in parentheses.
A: 9.3 (mL)
